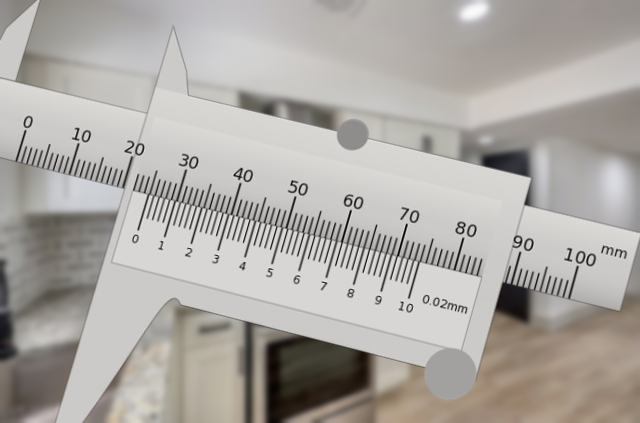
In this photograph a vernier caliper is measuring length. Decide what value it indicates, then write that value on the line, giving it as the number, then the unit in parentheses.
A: 24.8 (mm)
